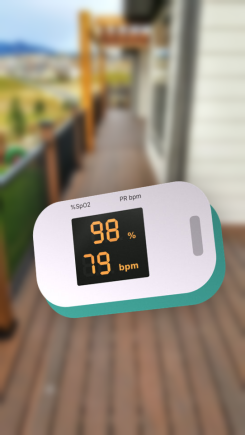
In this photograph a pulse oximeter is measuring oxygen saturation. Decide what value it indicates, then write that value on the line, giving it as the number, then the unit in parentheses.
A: 98 (%)
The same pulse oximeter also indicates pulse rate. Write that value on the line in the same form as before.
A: 79 (bpm)
